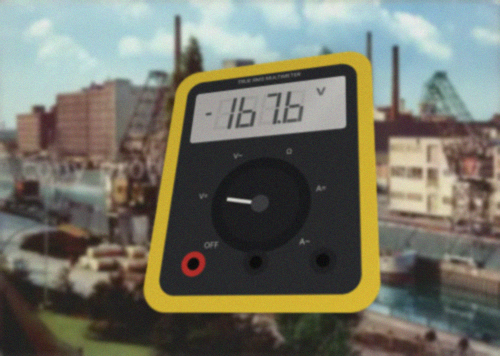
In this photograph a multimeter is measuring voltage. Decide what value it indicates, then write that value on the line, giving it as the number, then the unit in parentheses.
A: -167.6 (V)
